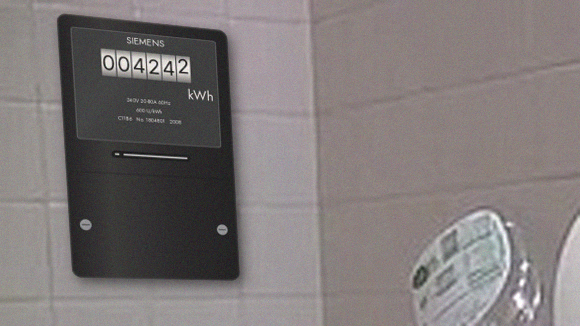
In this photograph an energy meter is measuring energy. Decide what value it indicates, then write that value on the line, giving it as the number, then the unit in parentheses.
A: 4242 (kWh)
